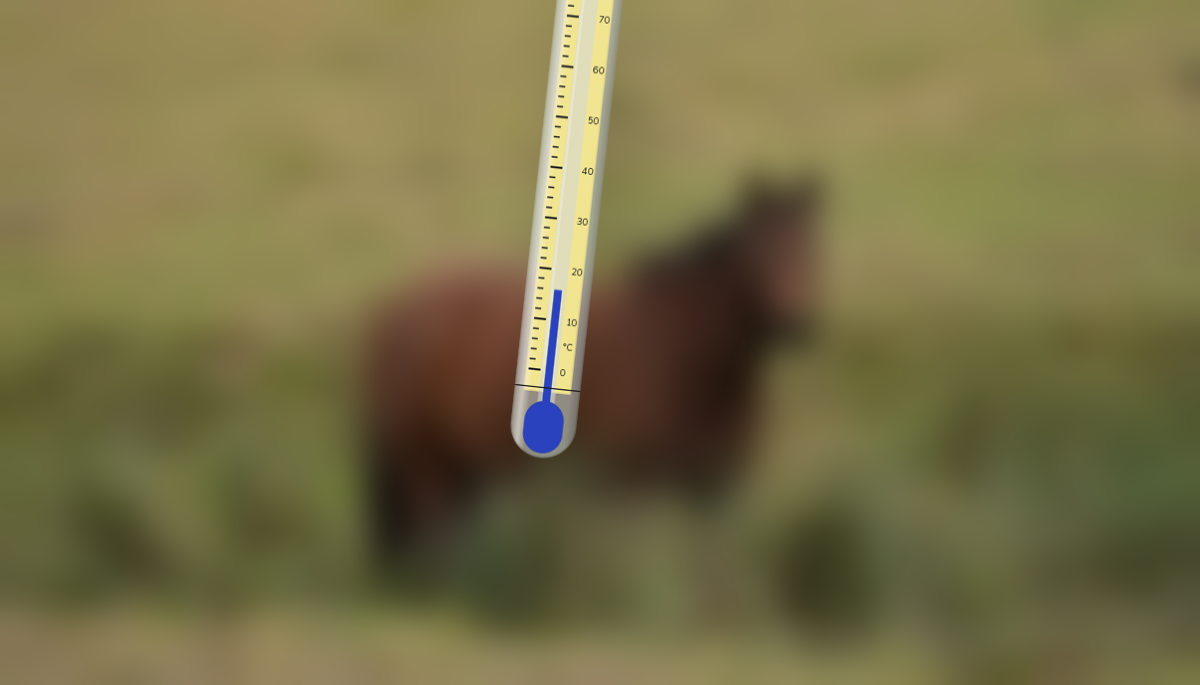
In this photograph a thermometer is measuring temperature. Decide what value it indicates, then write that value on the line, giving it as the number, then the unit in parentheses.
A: 16 (°C)
